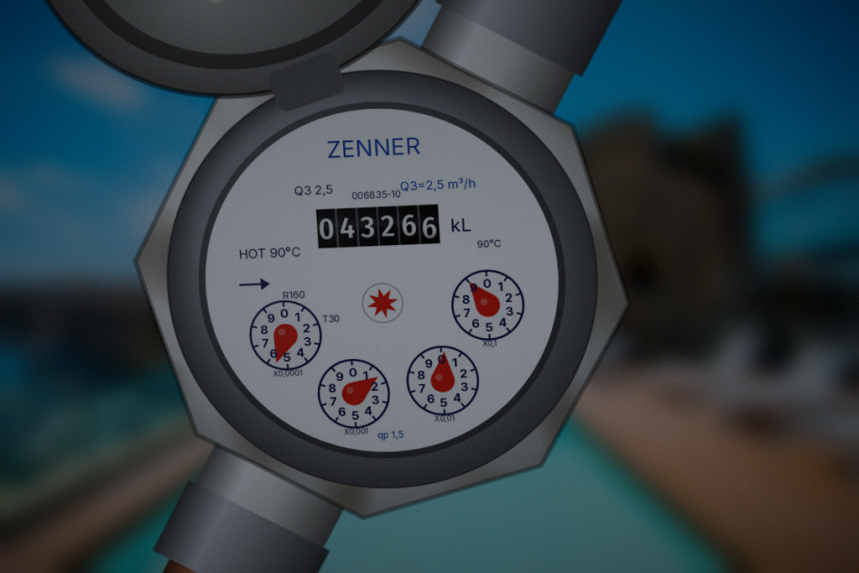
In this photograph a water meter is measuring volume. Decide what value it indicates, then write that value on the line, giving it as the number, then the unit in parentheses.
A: 43265.9015 (kL)
